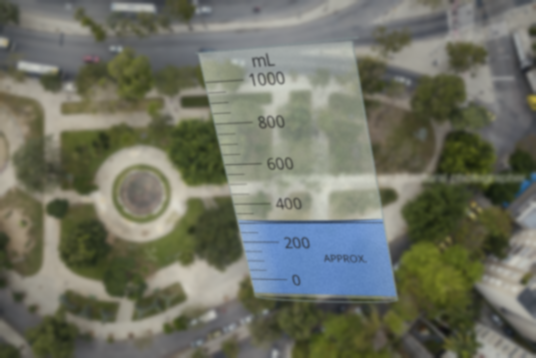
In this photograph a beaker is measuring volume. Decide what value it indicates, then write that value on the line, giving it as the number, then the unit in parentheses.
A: 300 (mL)
